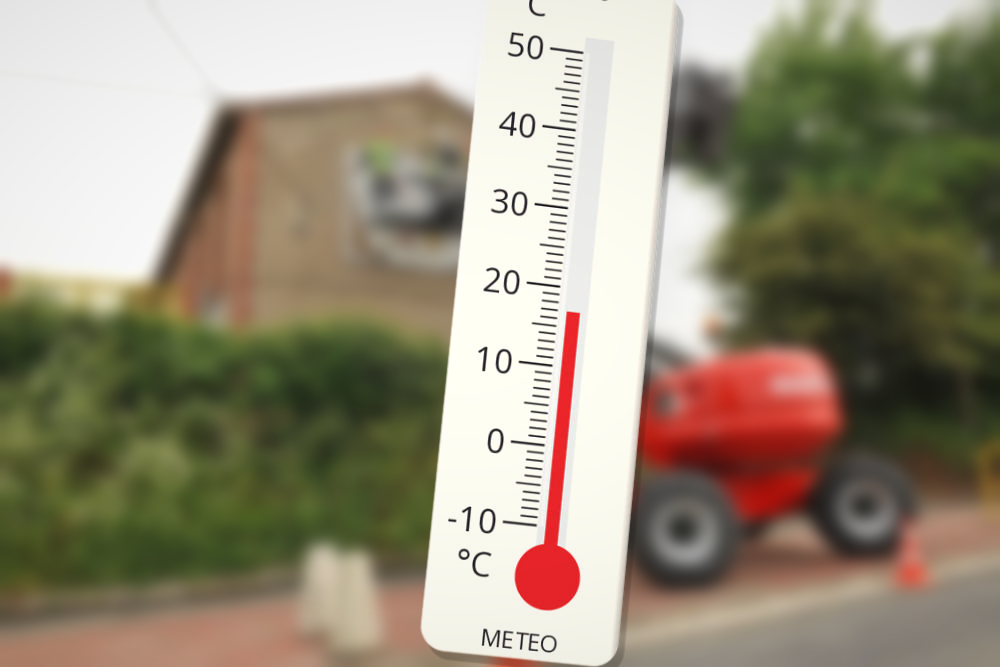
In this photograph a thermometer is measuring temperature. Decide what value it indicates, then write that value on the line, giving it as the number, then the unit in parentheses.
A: 17 (°C)
